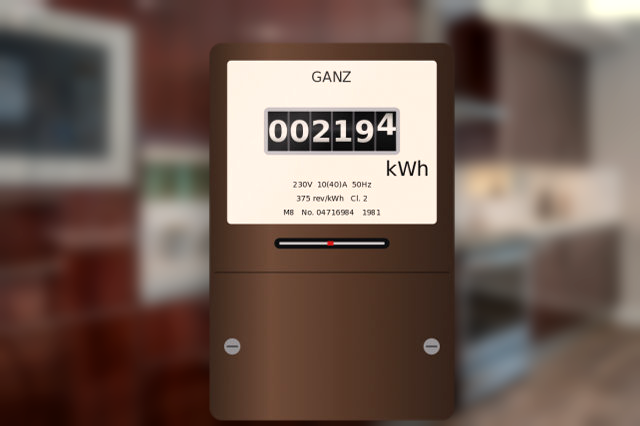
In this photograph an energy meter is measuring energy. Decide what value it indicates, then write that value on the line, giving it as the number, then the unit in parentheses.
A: 2194 (kWh)
